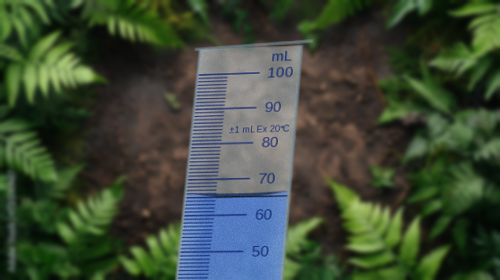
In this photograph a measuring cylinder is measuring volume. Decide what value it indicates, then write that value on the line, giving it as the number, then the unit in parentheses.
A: 65 (mL)
